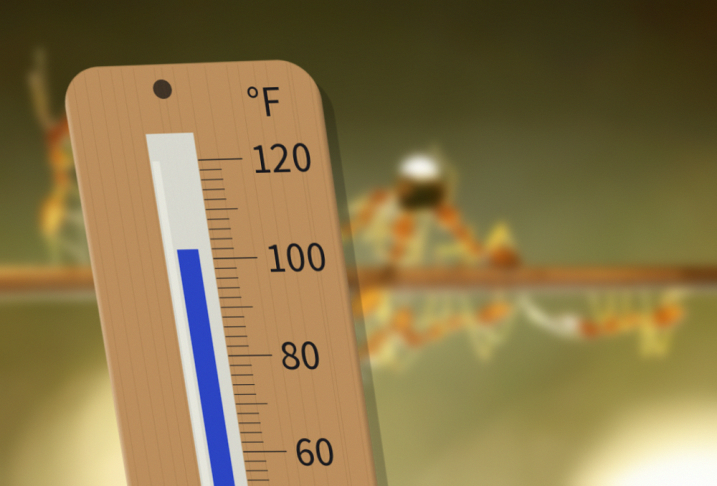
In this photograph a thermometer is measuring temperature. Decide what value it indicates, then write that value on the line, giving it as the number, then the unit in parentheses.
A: 102 (°F)
